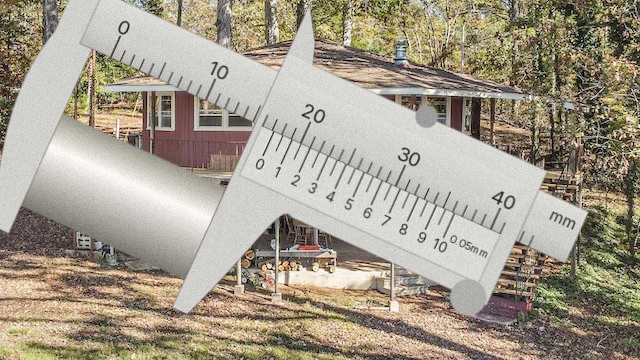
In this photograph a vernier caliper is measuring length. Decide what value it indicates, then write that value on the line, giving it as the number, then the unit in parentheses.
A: 17.2 (mm)
